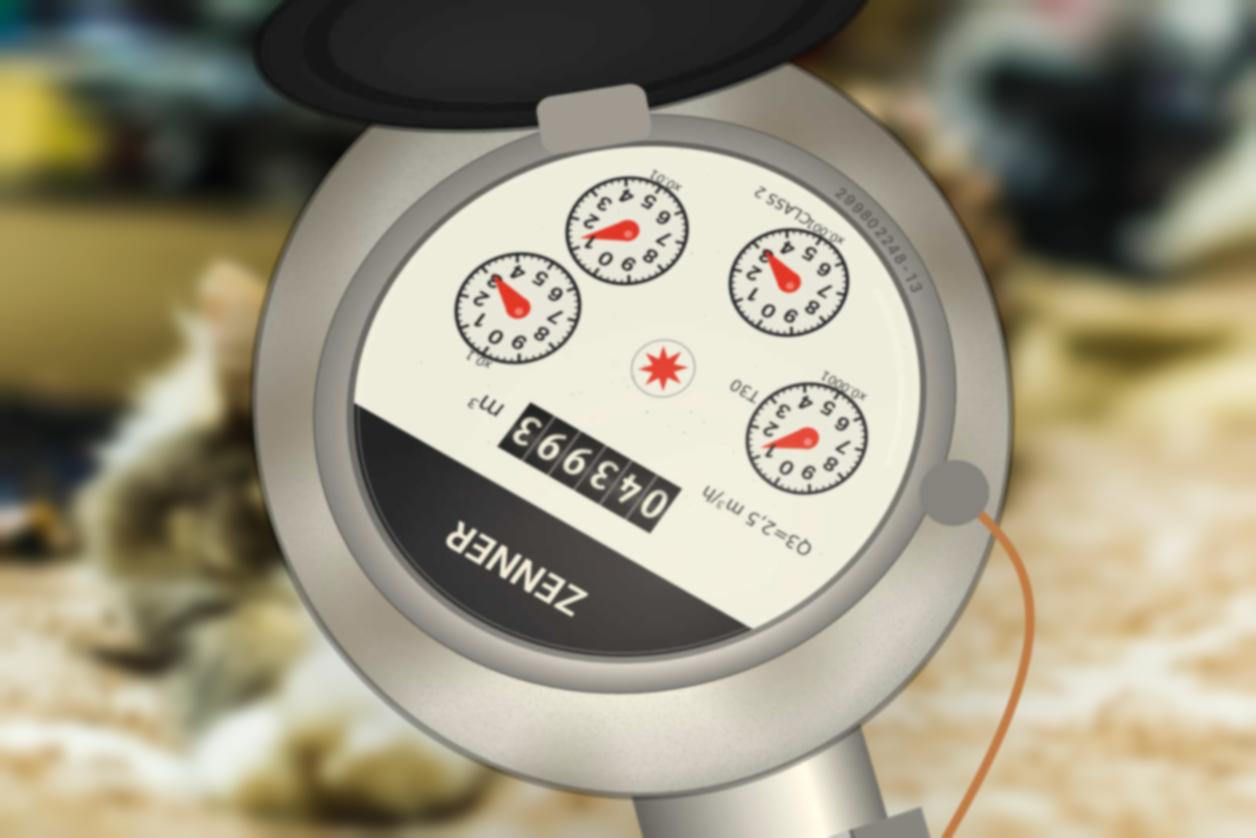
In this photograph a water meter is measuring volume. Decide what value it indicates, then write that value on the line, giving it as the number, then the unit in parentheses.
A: 43993.3131 (m³)
